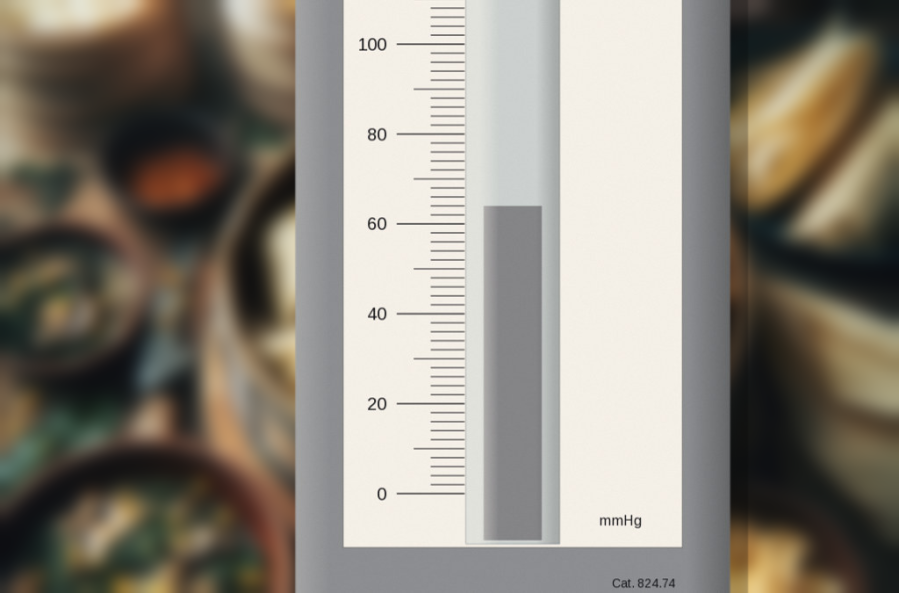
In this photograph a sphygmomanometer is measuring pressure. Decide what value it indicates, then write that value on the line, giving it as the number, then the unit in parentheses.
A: 64 (mmHg)
